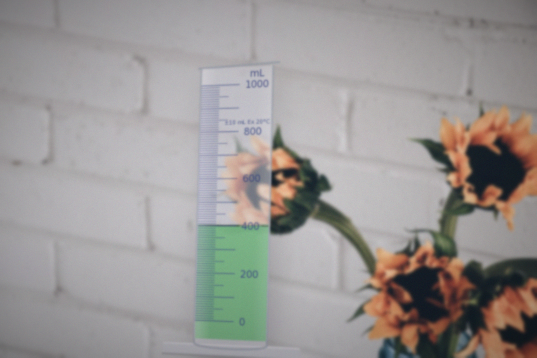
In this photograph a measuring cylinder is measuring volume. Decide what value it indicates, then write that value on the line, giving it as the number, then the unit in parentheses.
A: 400 (mL)
